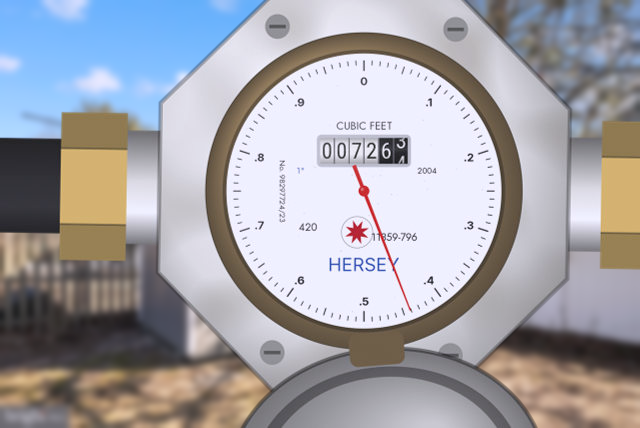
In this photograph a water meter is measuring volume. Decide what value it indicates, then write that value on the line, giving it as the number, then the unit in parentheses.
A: 7263.44 (ft³)
